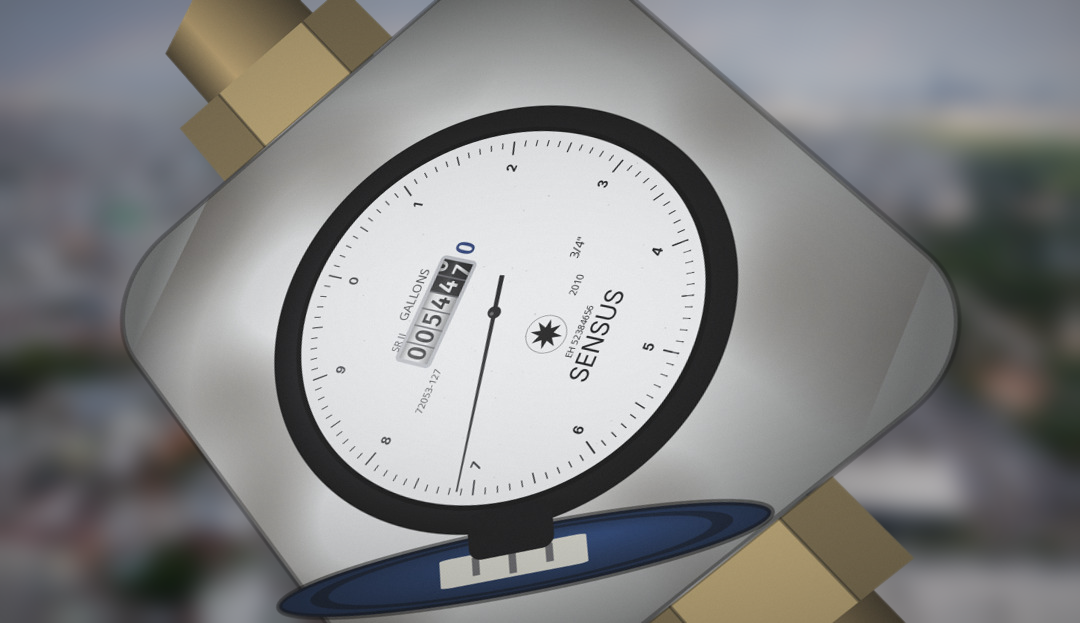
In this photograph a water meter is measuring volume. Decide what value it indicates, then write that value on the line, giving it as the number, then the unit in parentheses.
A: 54467.1 (gal)
